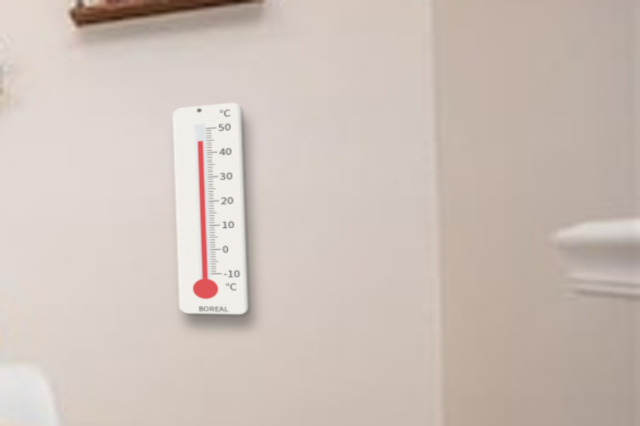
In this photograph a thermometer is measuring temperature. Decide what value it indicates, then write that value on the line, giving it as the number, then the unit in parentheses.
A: 45 (°C)
